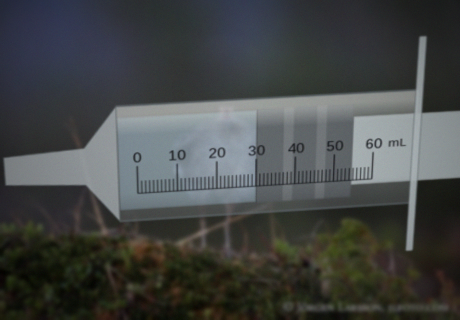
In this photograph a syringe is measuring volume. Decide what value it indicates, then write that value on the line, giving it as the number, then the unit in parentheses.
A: 30 (mL)
